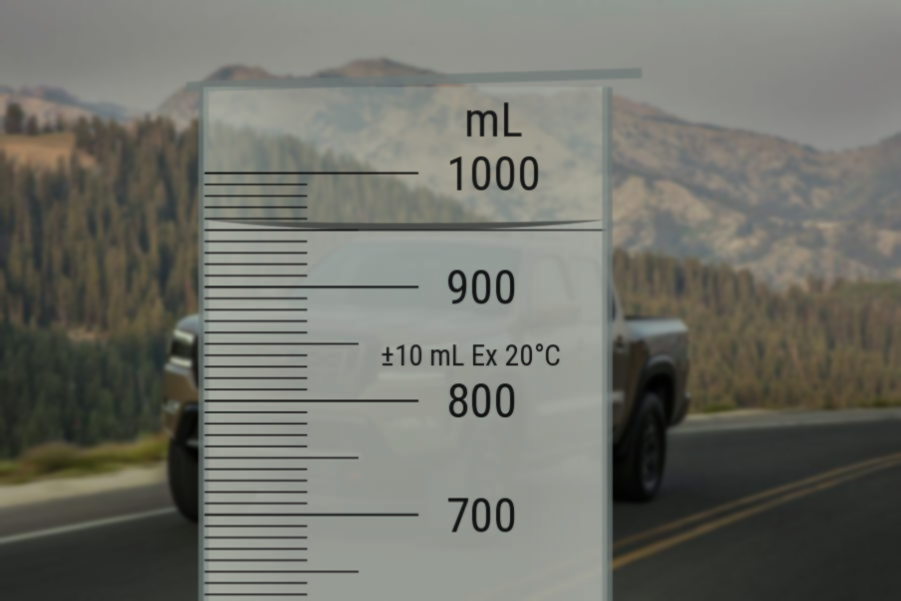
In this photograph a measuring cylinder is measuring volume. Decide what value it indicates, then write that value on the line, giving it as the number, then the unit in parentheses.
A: 950 (mL)
